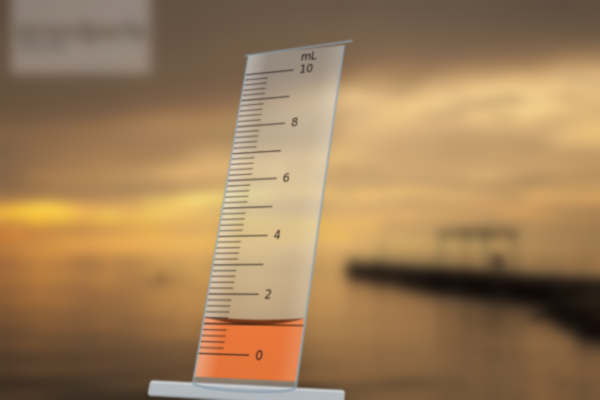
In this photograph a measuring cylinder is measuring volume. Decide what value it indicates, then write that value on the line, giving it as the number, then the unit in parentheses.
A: 1 (mL)
